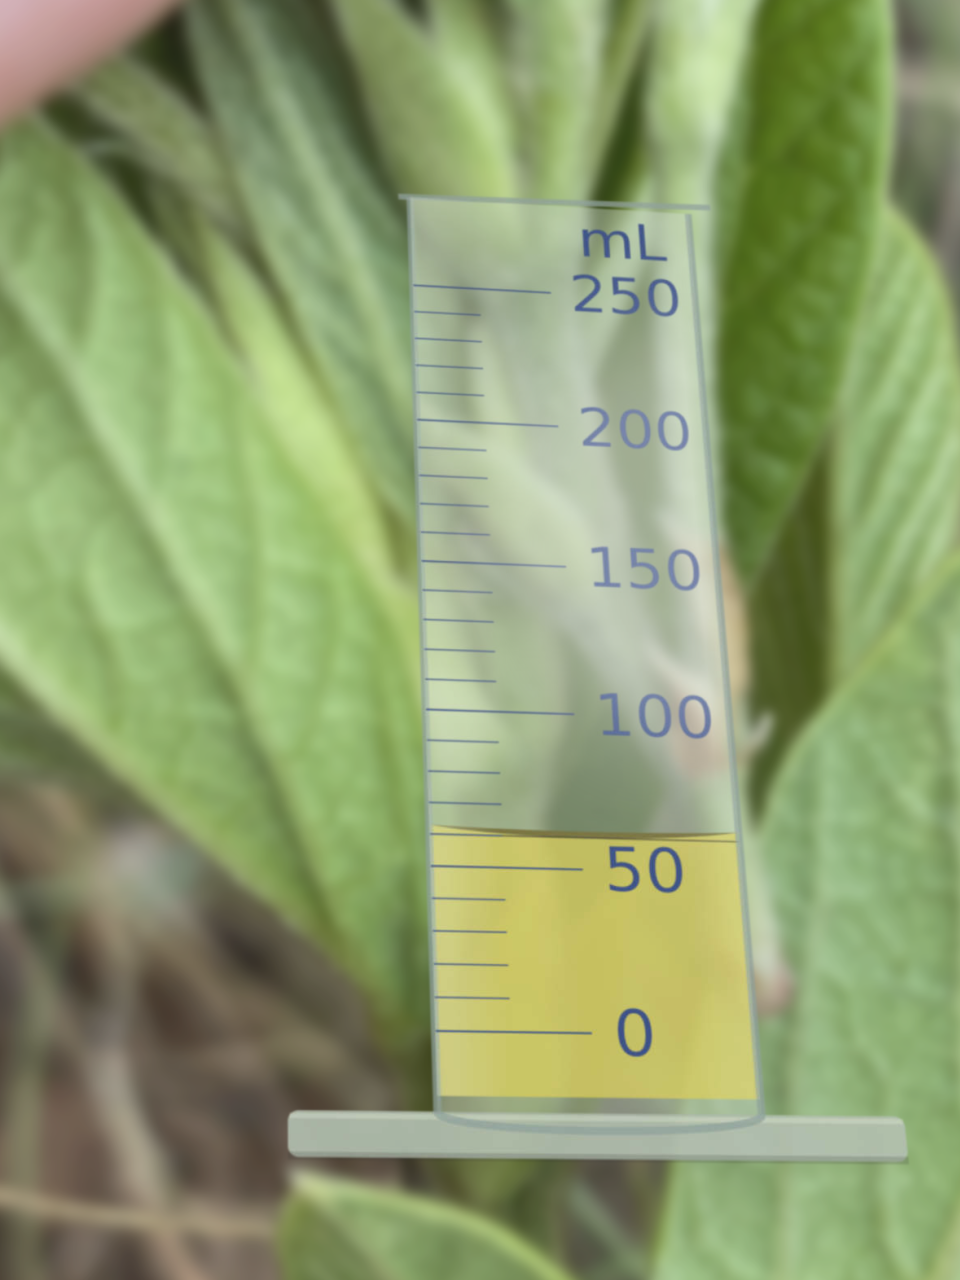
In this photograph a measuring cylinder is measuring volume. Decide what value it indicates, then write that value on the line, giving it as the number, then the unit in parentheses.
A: 60 (mL)
